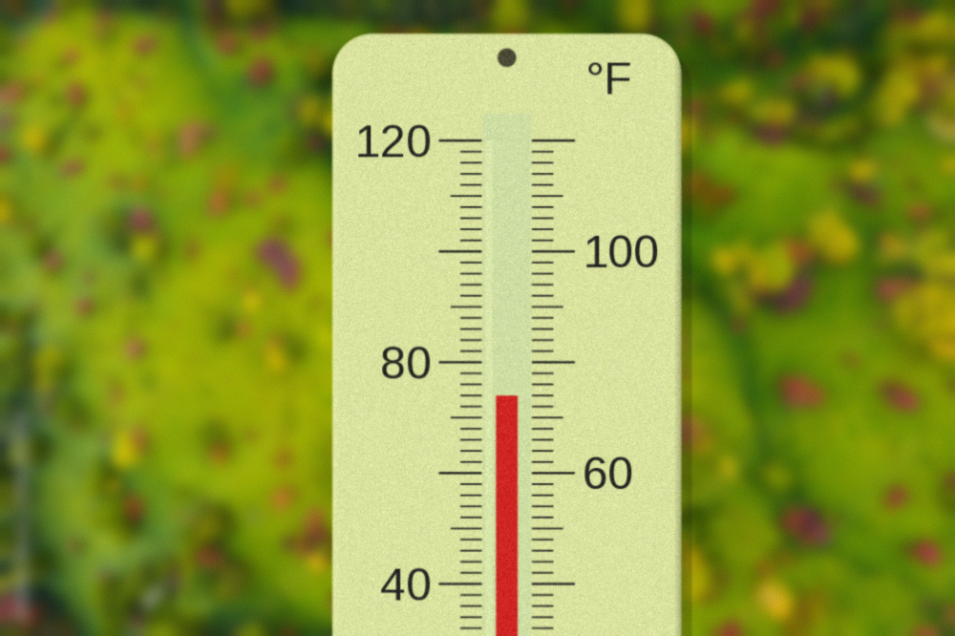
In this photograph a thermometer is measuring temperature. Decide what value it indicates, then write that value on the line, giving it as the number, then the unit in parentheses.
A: 74 (°F)
